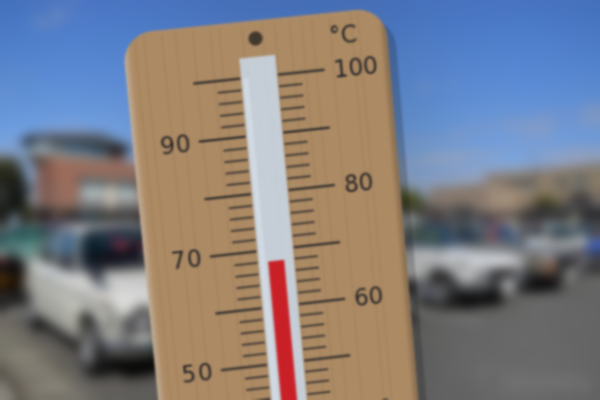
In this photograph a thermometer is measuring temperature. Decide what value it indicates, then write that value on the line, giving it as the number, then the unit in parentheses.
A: 68 (°C)
